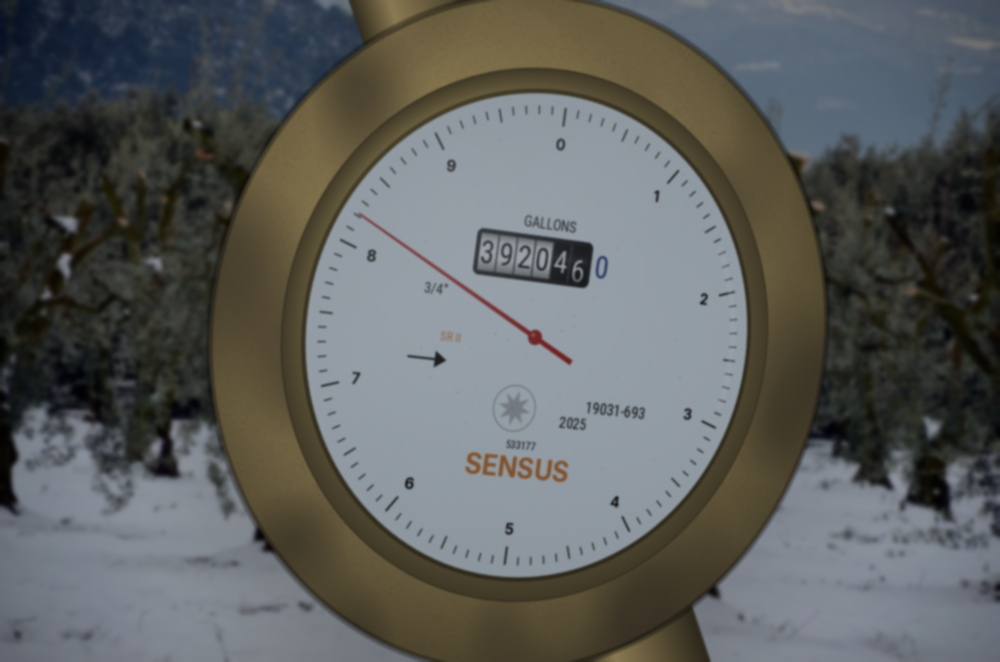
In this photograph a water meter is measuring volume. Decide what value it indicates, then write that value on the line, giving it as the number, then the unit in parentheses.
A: 3920458.2 (gal)
